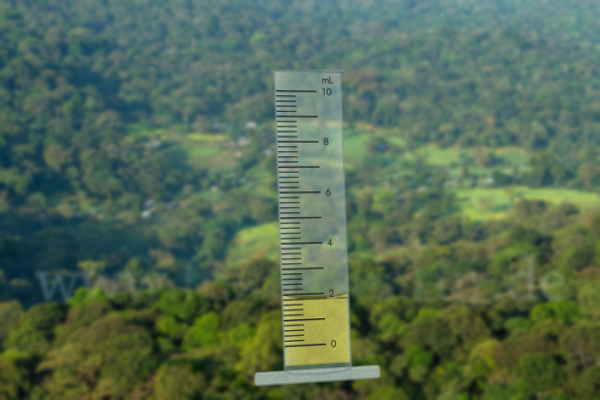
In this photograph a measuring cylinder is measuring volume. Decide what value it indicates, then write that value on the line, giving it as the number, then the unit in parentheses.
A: 1.8 (mL)
